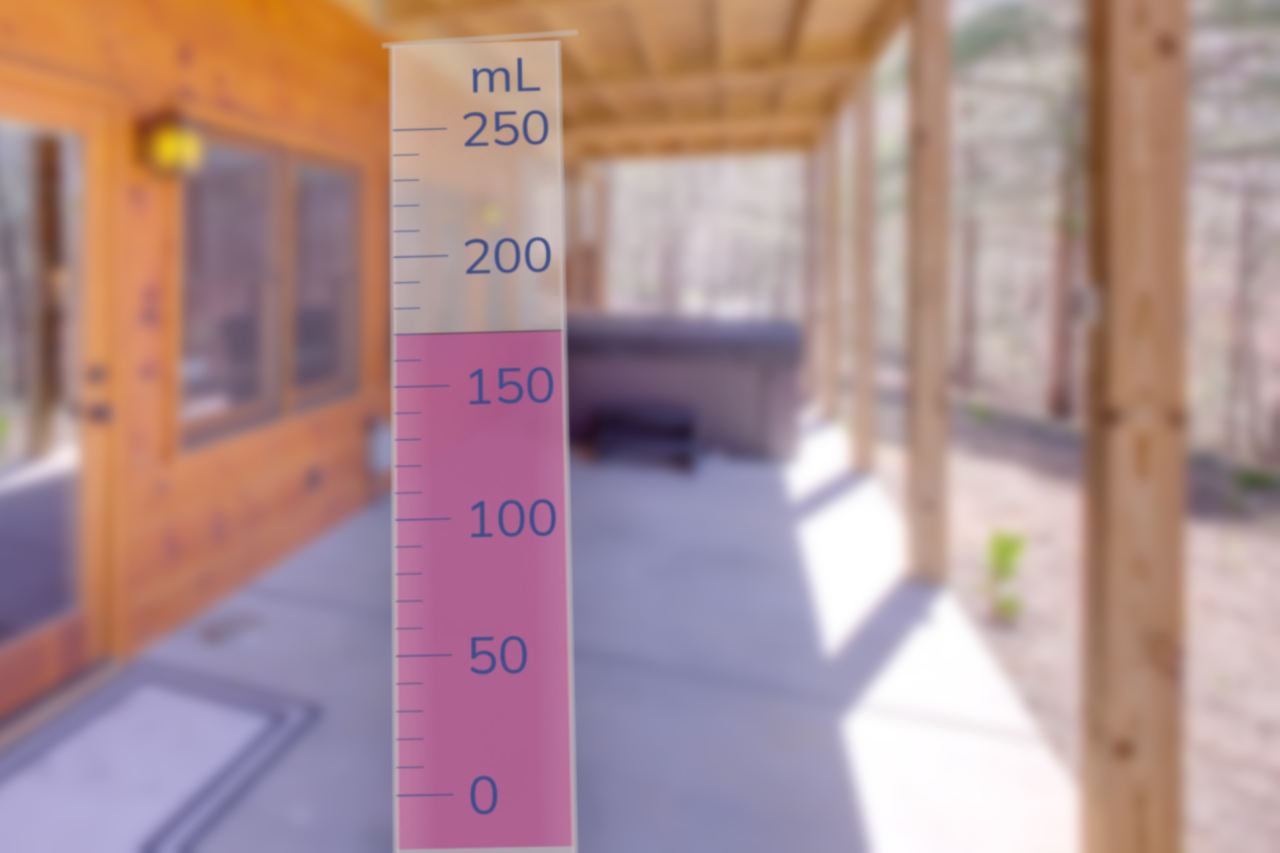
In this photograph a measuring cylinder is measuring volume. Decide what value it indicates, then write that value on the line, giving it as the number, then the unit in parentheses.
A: 170 (mL)
